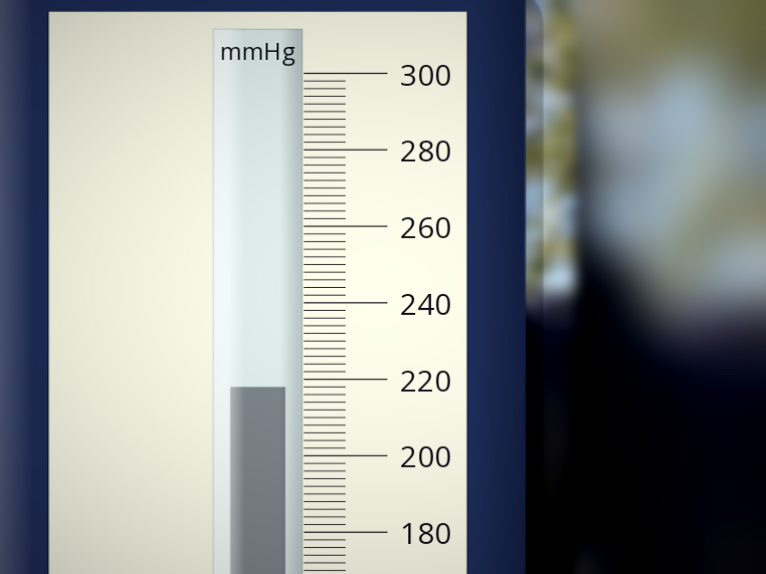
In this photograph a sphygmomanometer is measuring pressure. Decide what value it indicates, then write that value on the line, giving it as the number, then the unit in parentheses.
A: 218 (mmHg)
